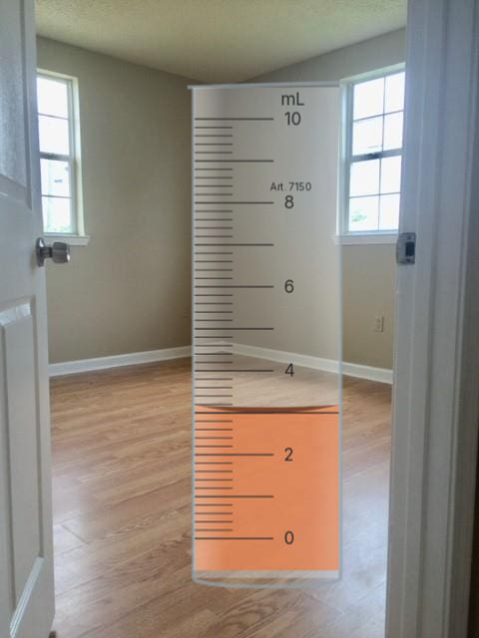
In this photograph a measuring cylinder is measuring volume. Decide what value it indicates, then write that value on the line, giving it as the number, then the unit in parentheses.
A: 3 (mL)
